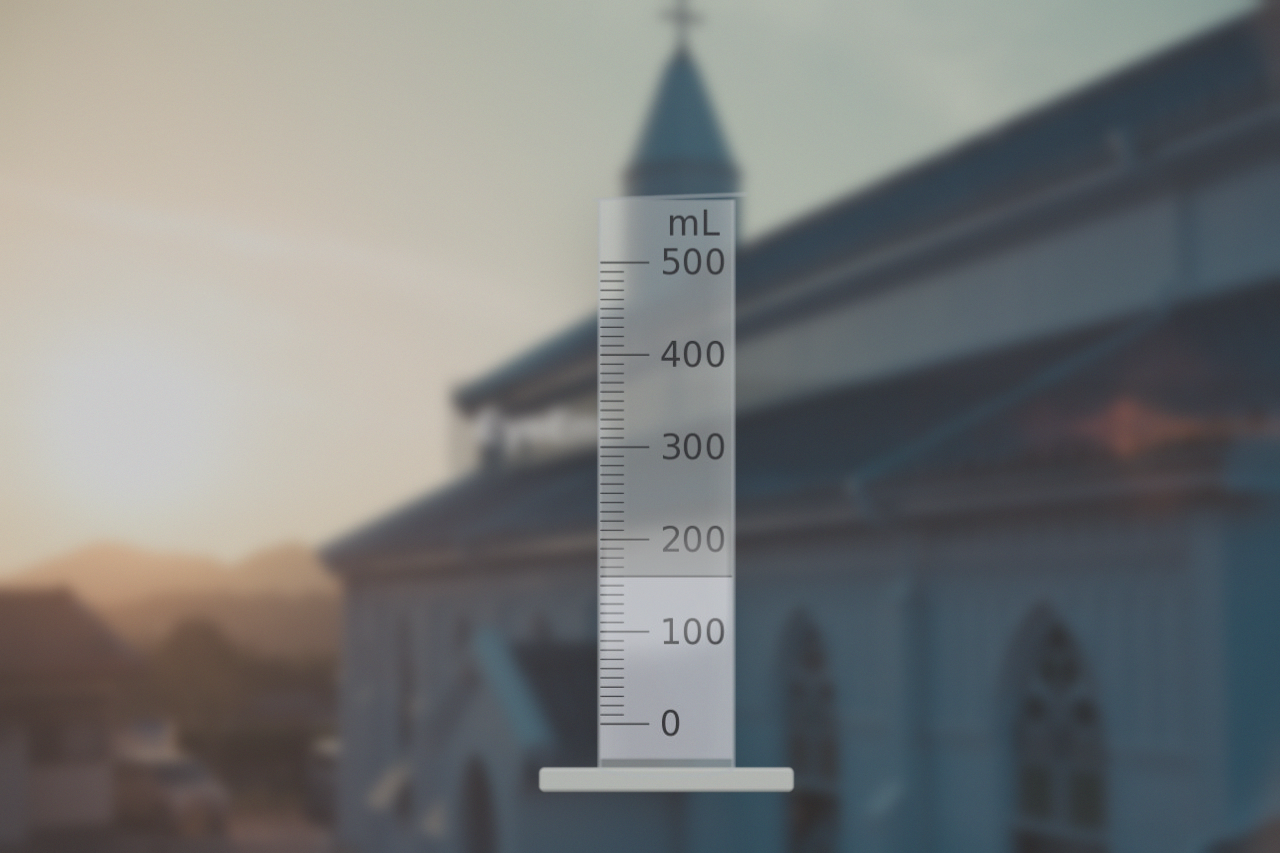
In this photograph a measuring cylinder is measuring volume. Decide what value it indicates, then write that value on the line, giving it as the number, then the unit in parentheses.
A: 160 (mL)
